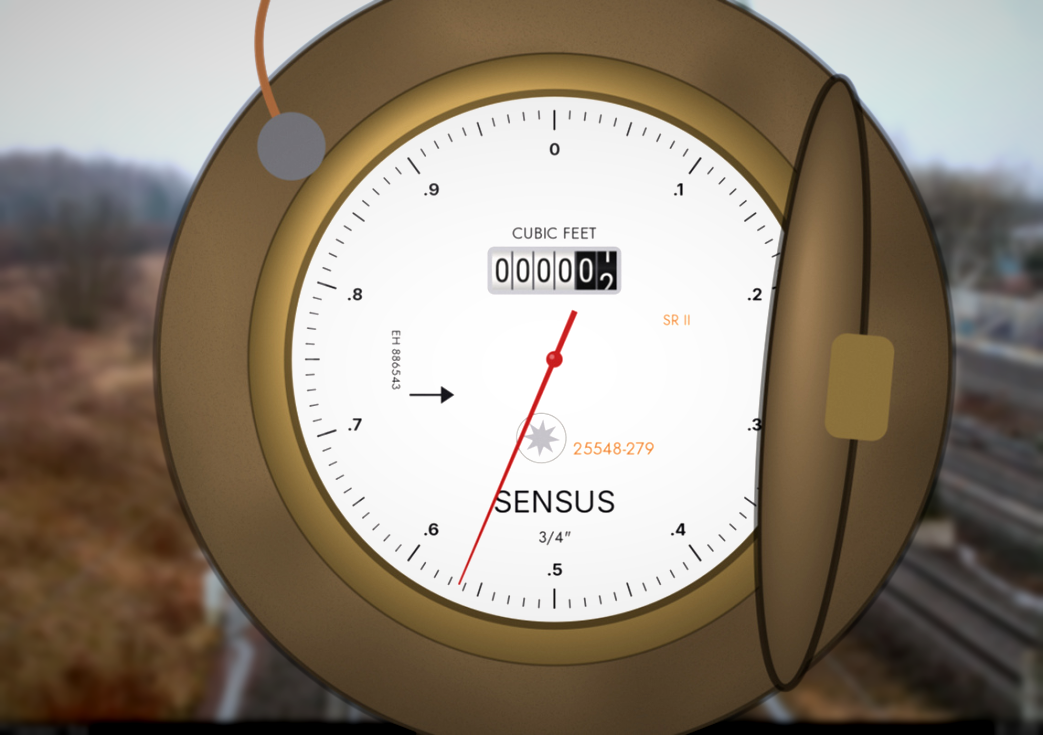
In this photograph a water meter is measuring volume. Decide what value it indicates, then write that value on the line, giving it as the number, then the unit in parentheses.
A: 1.56 (ft³)
